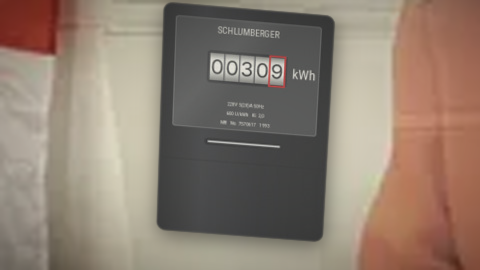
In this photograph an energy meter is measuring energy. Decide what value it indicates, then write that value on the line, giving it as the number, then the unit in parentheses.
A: 30.9 (kWh)
